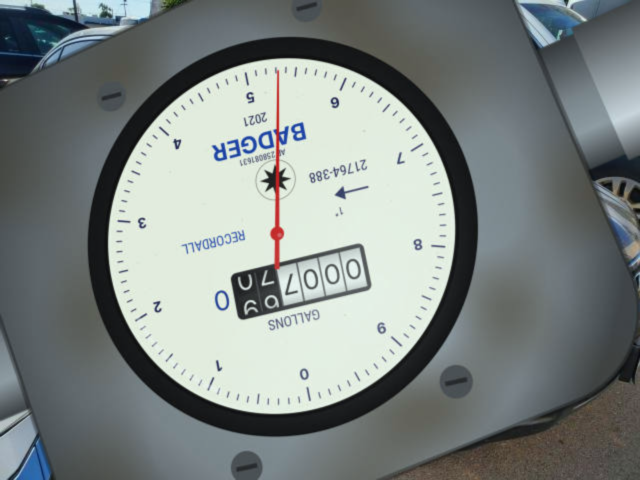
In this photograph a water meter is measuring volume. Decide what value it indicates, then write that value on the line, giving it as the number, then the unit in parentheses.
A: 7695.3 (gal)
